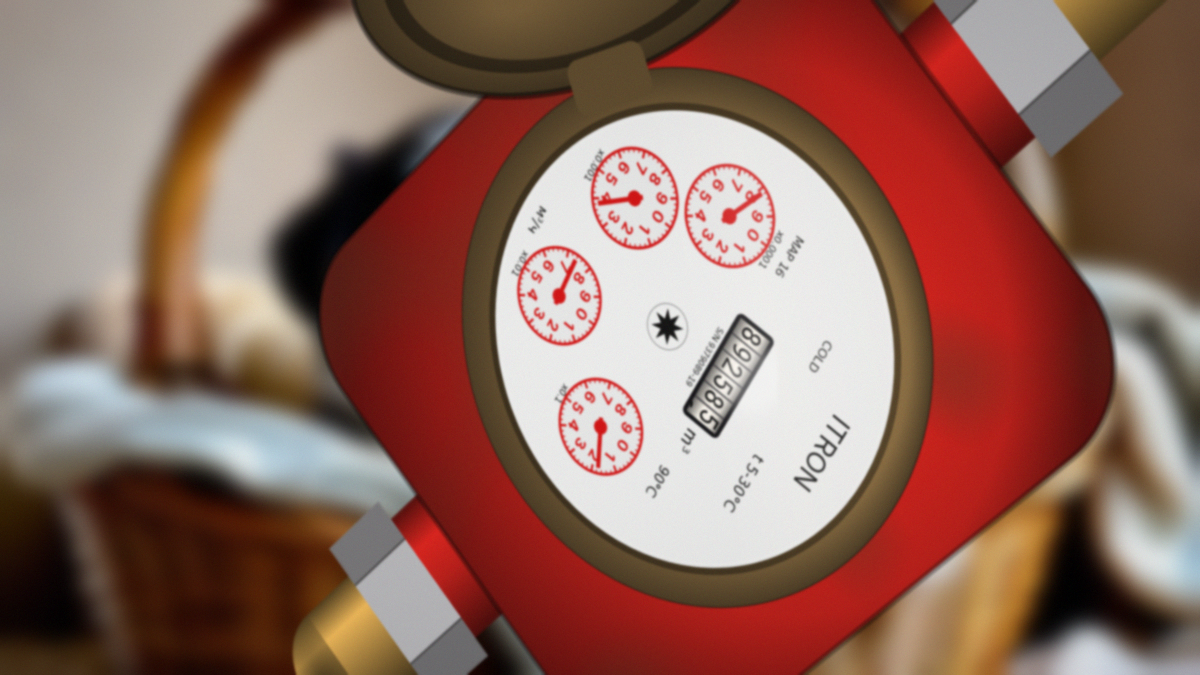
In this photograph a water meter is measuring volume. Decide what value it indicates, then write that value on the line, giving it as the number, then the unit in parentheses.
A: 892585.1738 (m³)
